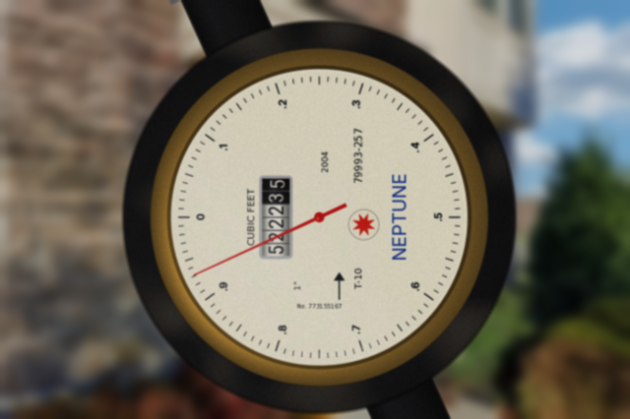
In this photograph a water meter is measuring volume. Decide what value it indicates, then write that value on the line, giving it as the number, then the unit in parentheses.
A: 522234.93 (ft³)
